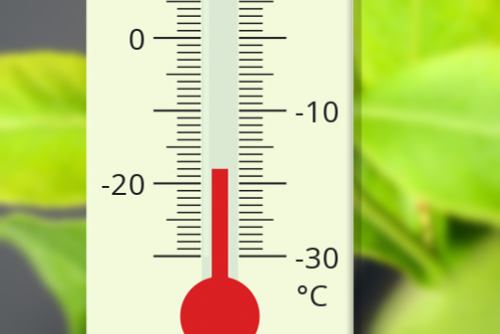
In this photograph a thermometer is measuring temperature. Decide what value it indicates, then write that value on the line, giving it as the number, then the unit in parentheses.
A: -18 (°C)
